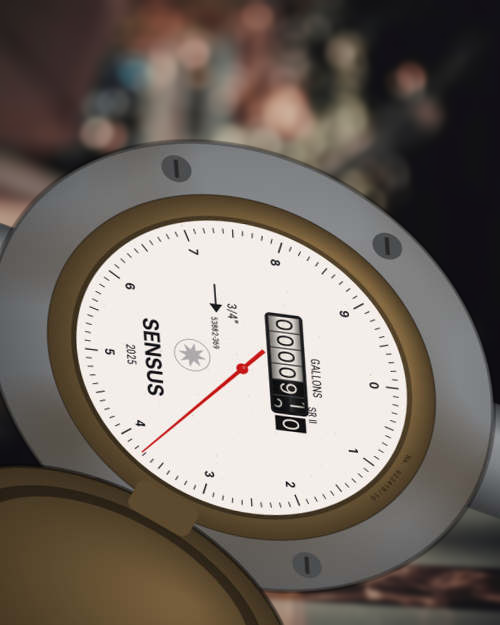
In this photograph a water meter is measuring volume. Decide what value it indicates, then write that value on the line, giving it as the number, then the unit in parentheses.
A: 913.7 (gal)
